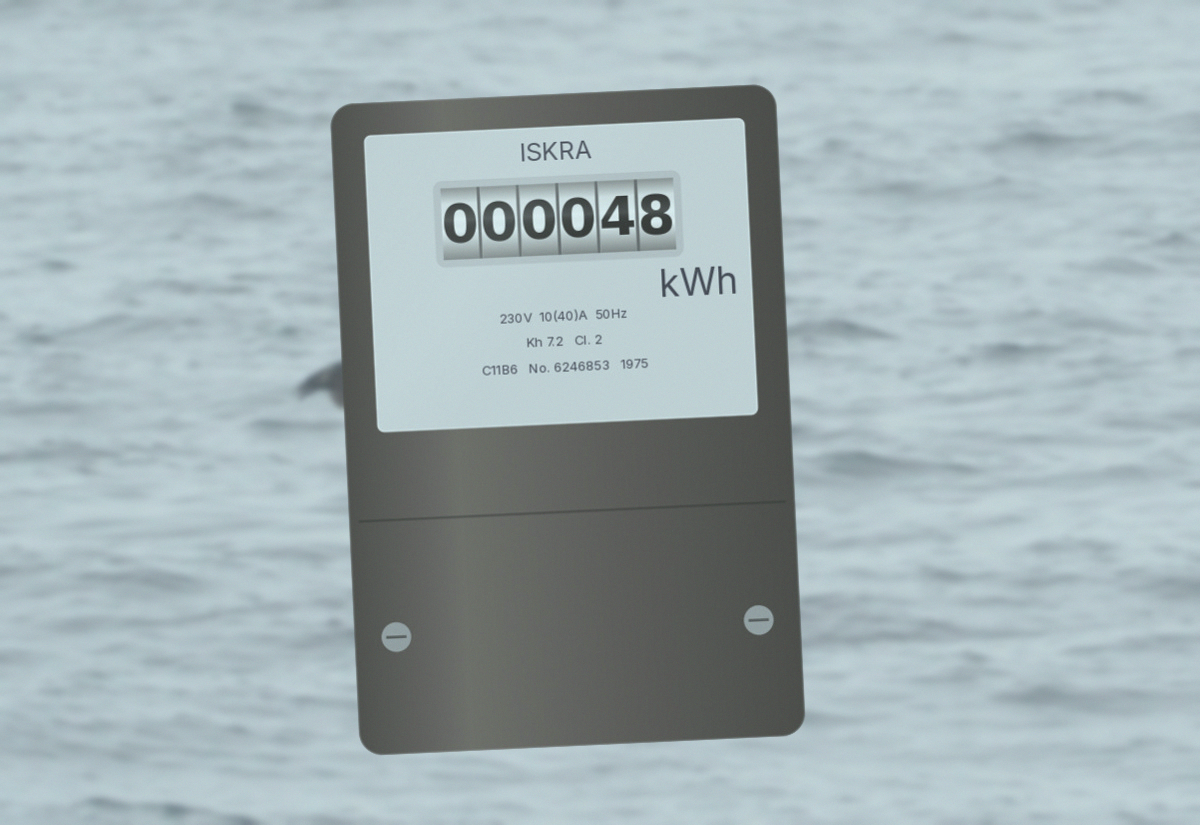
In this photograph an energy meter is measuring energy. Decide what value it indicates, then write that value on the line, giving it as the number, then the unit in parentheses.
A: 48 (kWh)
